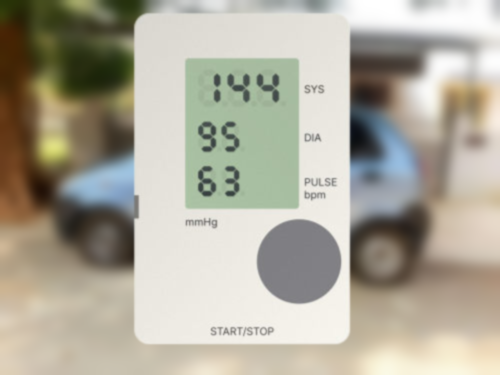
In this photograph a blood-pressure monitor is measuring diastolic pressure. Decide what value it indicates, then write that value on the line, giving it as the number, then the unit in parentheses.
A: 95 (mmHg)
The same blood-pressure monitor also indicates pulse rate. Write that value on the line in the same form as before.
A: 63 (bpm)
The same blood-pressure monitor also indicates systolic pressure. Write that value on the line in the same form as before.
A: 144 (mmHg)
